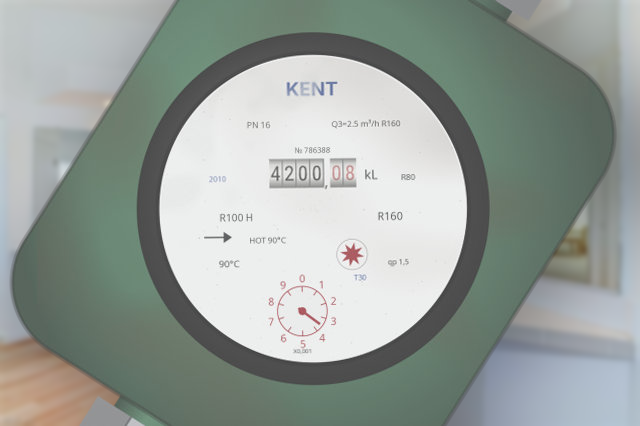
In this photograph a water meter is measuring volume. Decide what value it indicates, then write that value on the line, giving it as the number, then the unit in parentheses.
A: 4200.083 (kL)
